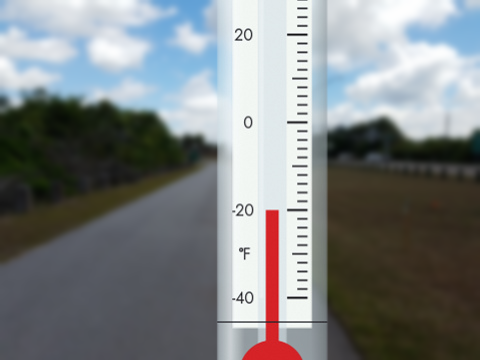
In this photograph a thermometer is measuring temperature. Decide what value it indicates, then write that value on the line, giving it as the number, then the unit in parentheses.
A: -20 (°F)
